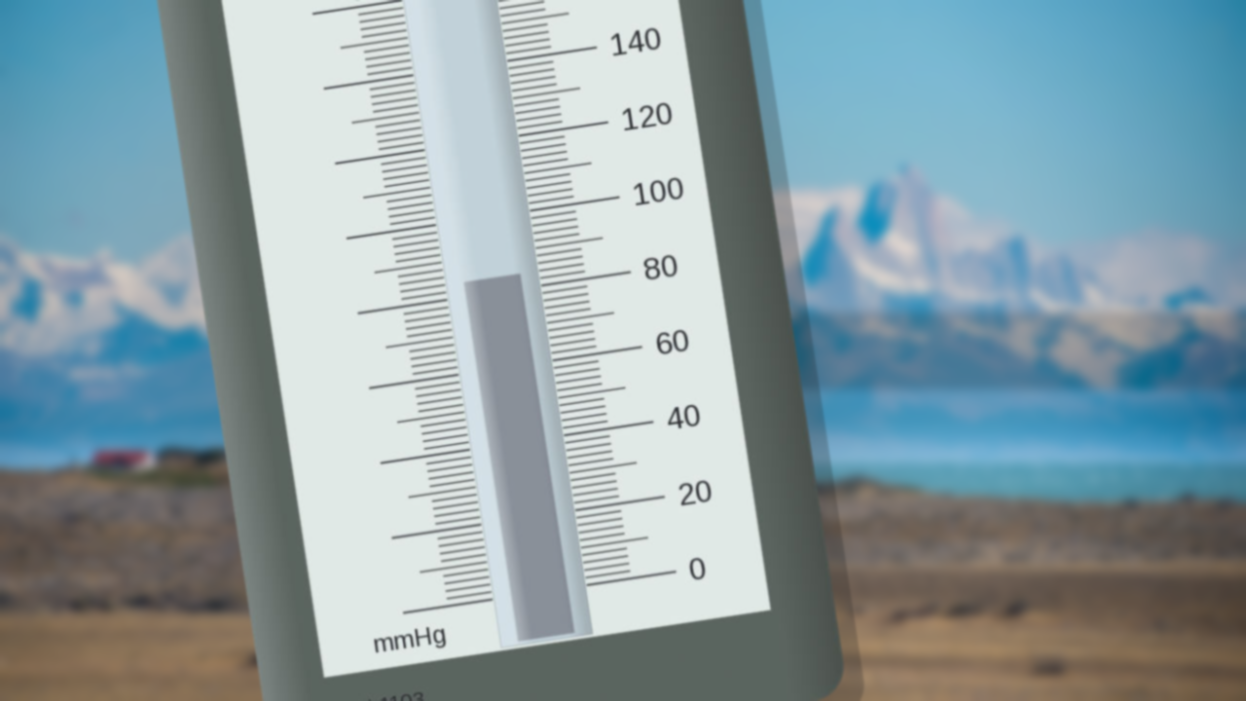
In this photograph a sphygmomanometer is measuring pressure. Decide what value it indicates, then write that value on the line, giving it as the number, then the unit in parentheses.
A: 84 (mmHg)
